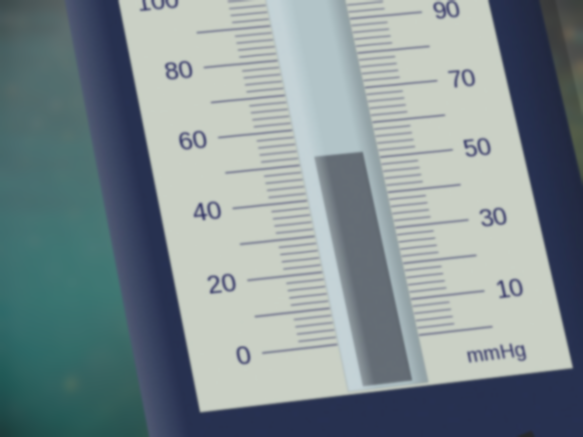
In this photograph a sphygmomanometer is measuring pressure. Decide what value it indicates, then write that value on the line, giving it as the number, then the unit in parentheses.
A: 52 (mmHg)
